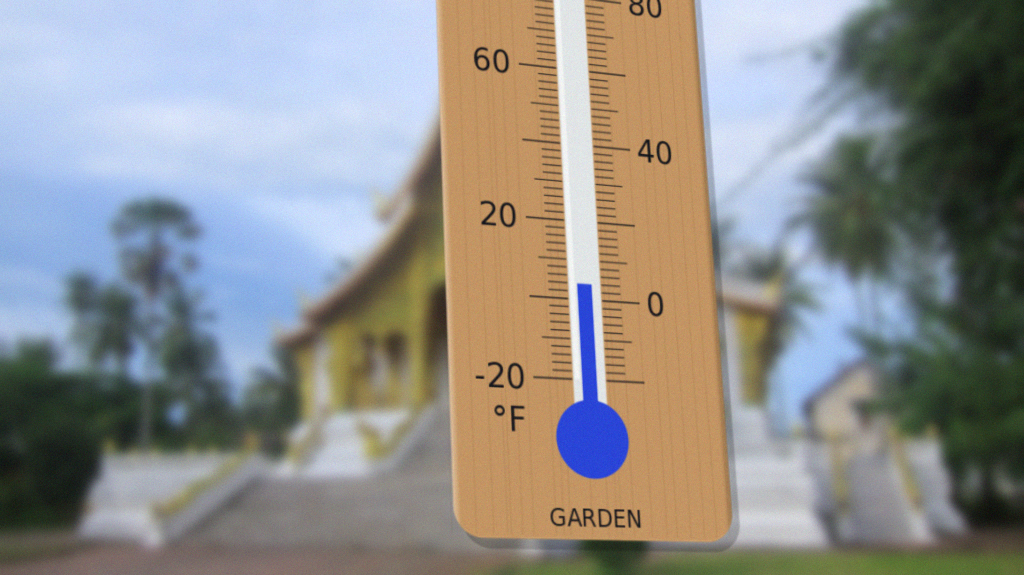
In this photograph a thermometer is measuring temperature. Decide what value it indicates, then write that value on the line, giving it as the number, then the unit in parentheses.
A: 4 (°F)
